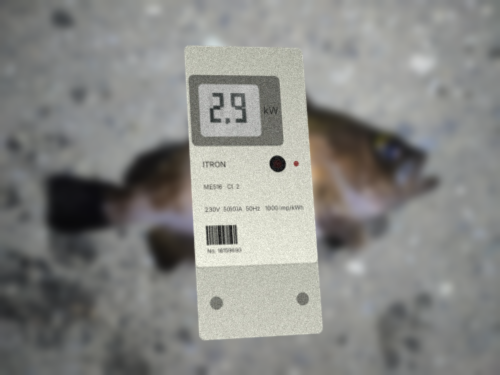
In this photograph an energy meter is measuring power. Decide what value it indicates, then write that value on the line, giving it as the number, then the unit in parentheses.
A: 2.9 (kW)
